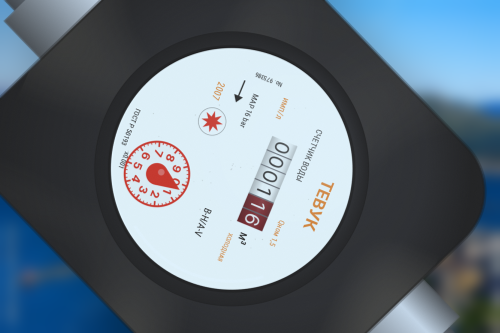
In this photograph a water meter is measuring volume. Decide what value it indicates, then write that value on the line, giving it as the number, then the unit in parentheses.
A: 1.160 (m³)
